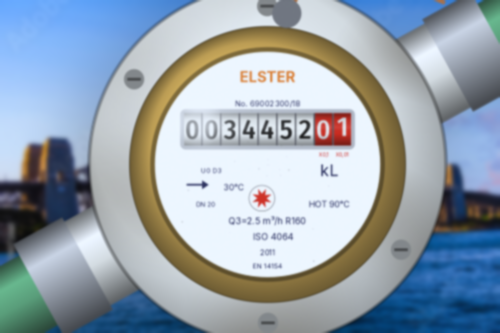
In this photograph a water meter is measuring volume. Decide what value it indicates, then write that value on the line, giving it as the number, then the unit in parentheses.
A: 34452.01 (kL)
